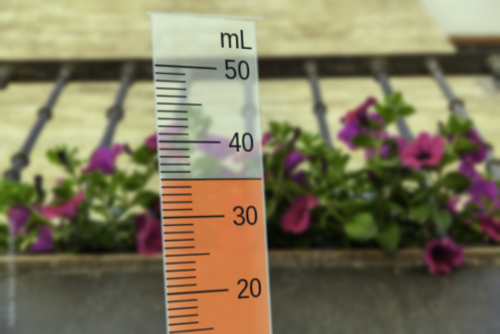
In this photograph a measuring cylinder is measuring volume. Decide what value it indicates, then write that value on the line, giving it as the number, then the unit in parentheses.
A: 35 (mL)
